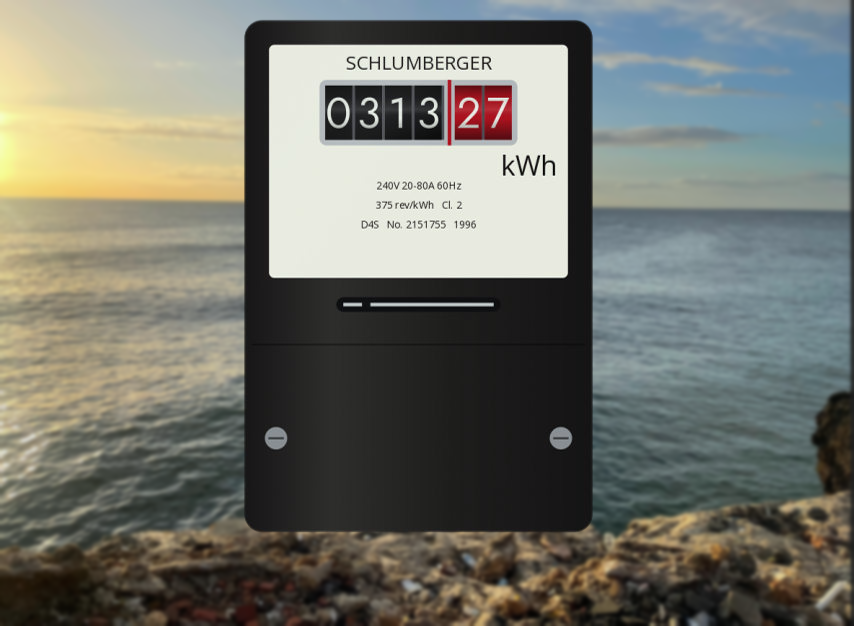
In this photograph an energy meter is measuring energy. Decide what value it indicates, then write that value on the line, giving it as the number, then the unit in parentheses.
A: 313.27 (kWh)
